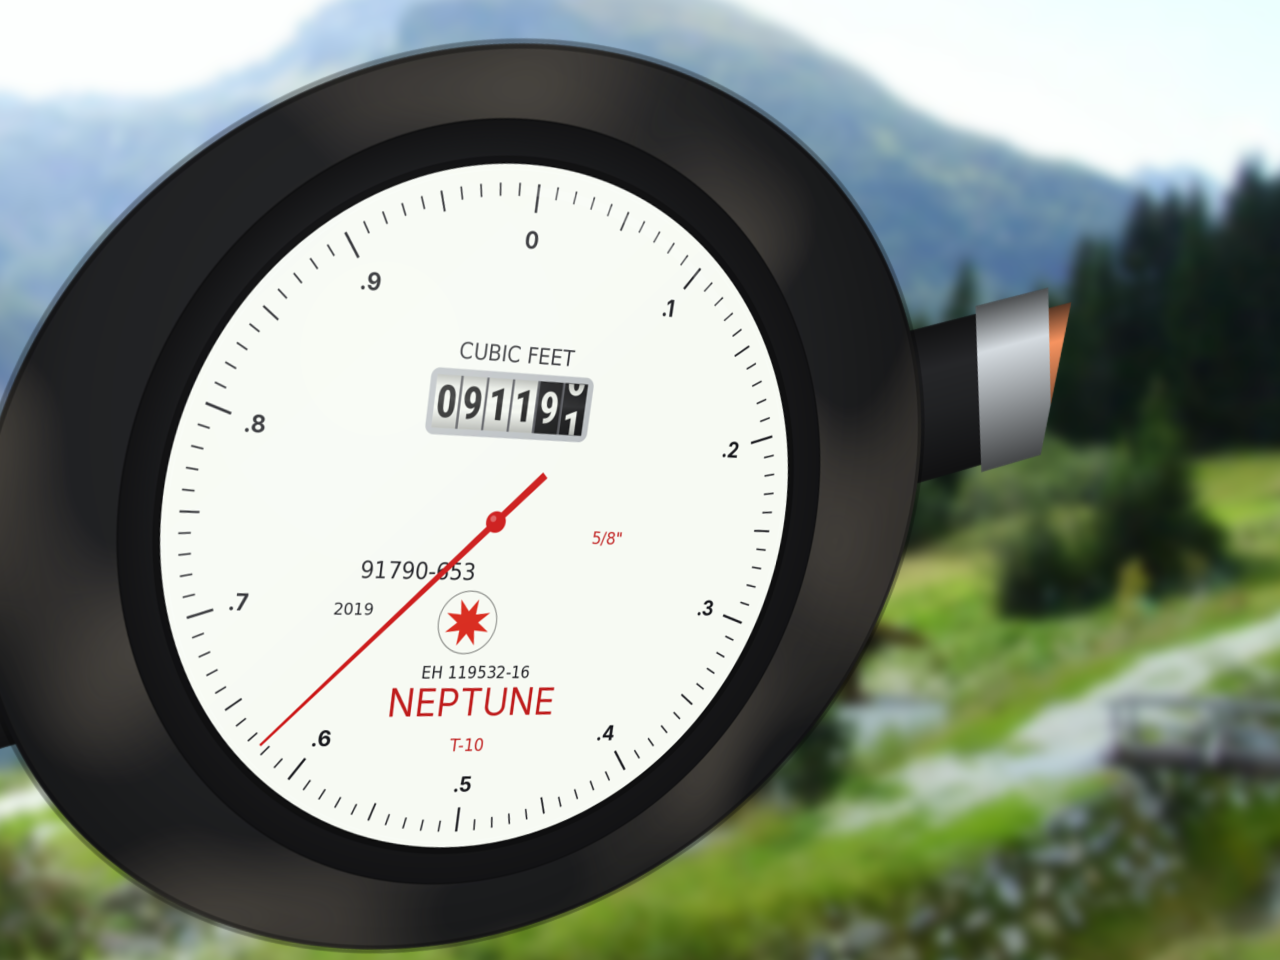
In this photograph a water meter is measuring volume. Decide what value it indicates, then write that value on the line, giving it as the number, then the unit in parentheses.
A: 91190.62 (ft³)
